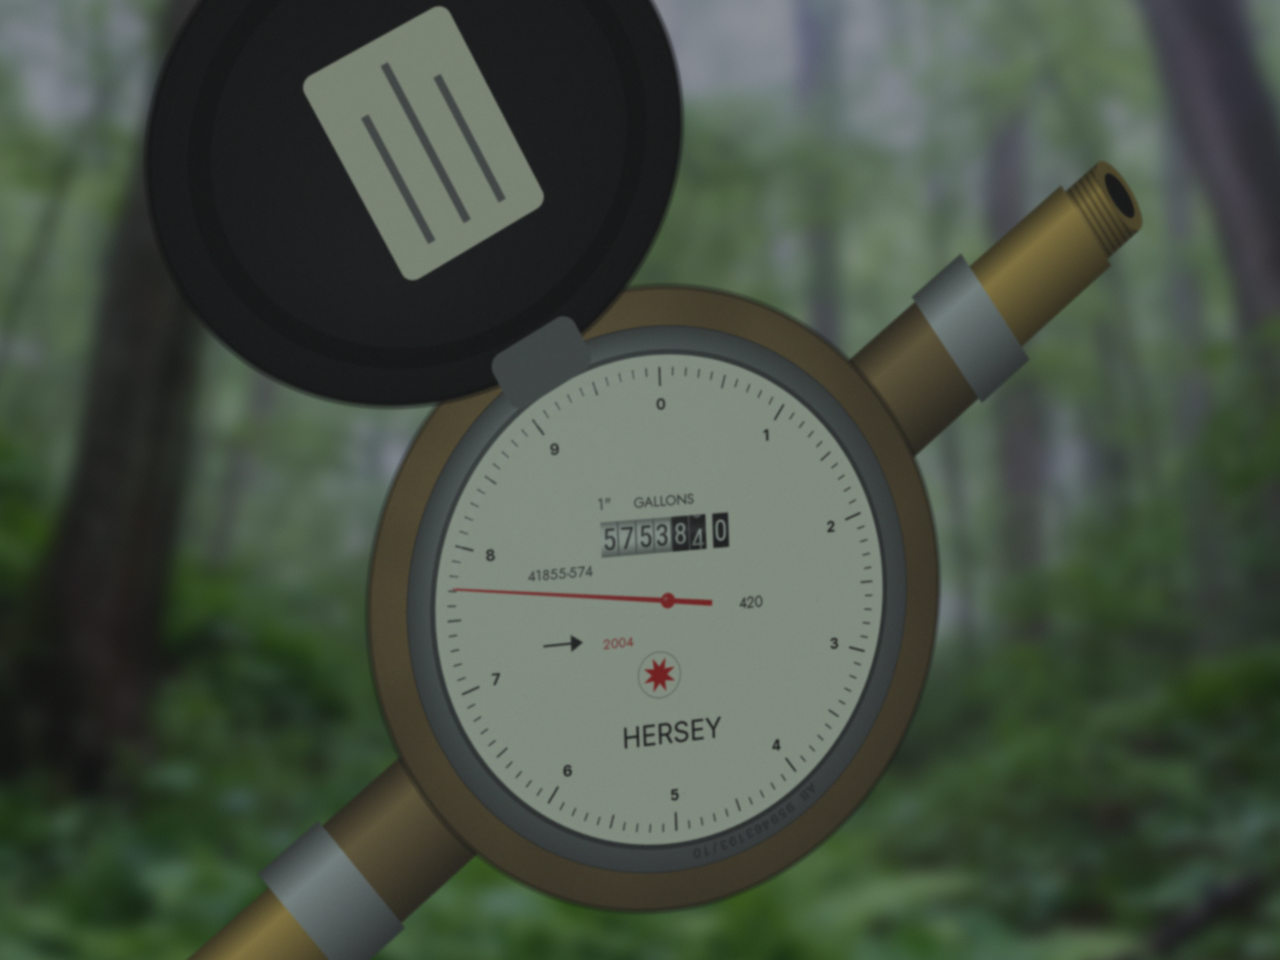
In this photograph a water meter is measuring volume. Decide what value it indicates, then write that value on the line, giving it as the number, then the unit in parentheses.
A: 5753837.7 (gal)
